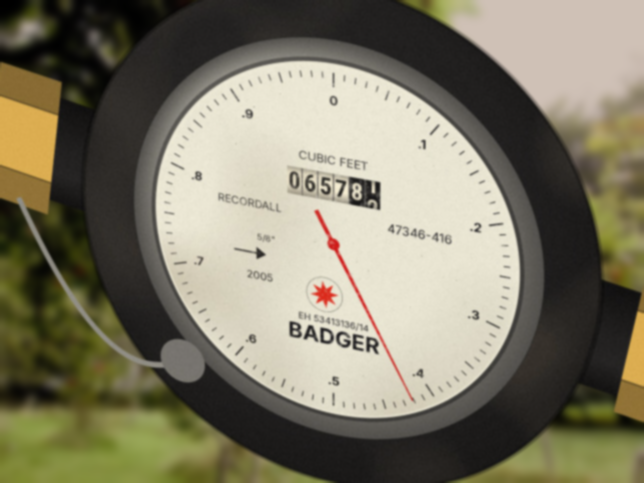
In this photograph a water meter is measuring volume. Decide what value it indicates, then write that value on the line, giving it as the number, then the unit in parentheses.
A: 65781.42 (ft³)
